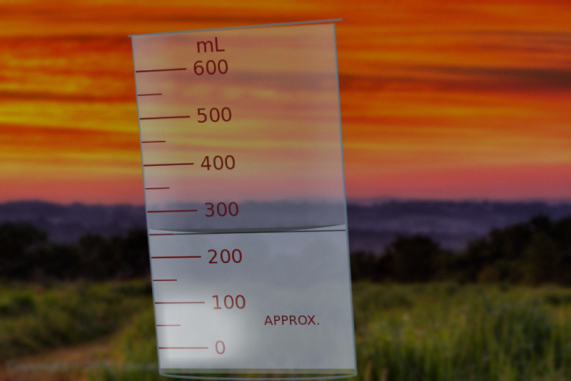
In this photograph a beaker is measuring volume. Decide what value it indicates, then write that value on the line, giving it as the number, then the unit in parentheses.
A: 250 (mL)
